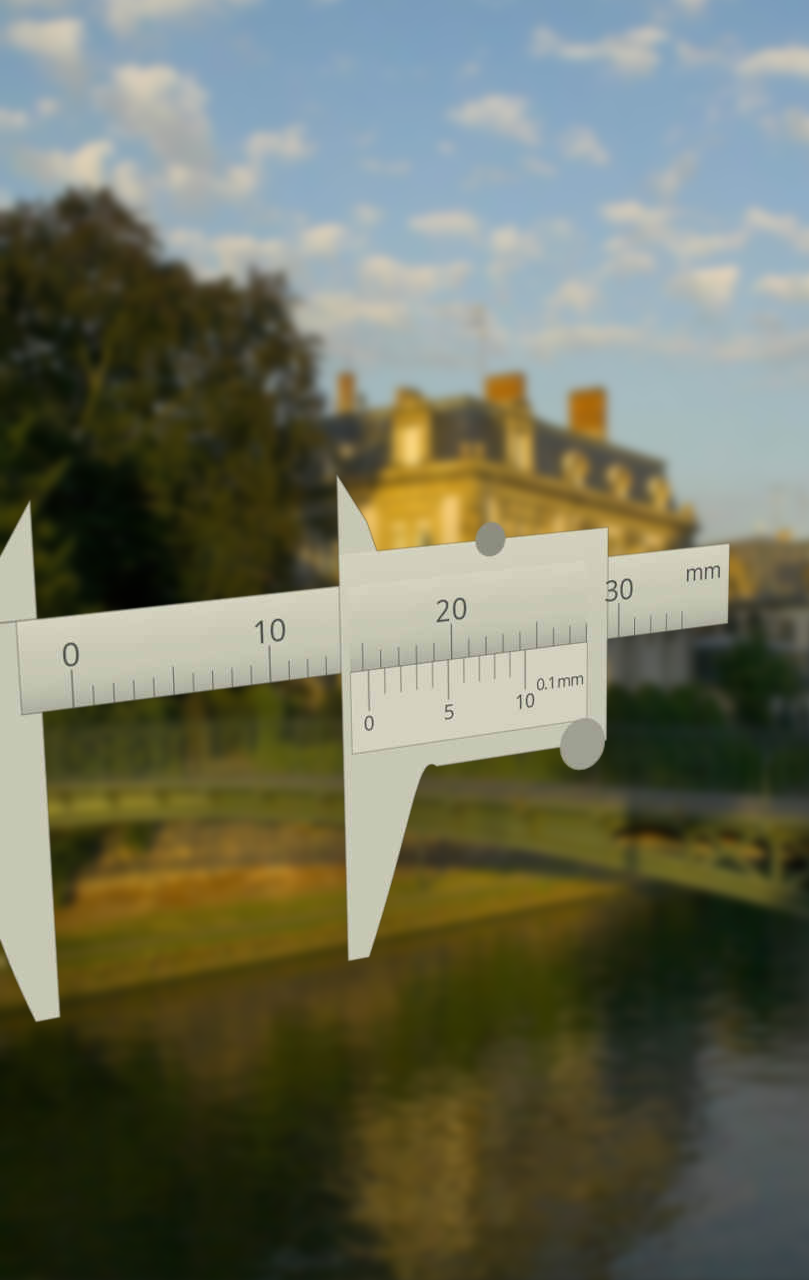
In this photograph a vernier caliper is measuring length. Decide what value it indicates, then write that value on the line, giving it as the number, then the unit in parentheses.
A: 15.3 (mm)
